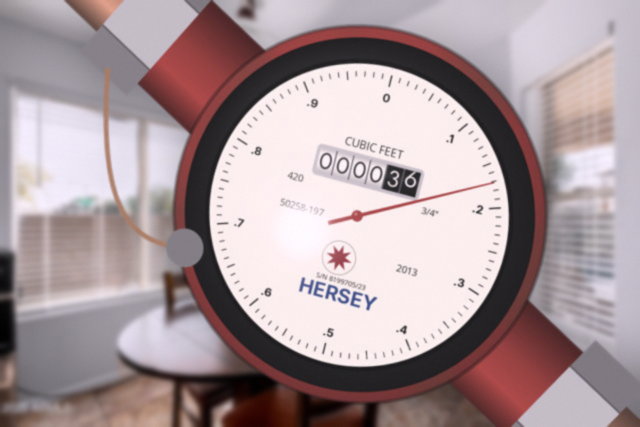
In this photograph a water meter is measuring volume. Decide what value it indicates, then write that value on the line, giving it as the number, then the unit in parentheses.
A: 36.17 (ft³)
